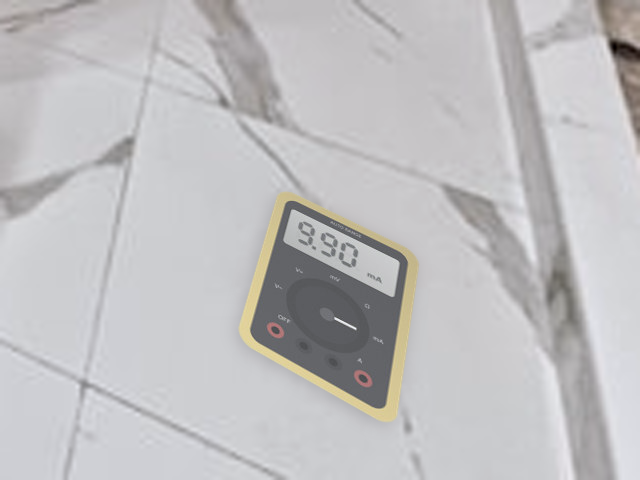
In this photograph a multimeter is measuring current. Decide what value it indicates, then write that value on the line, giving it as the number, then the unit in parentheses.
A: 9.90 (mA)
